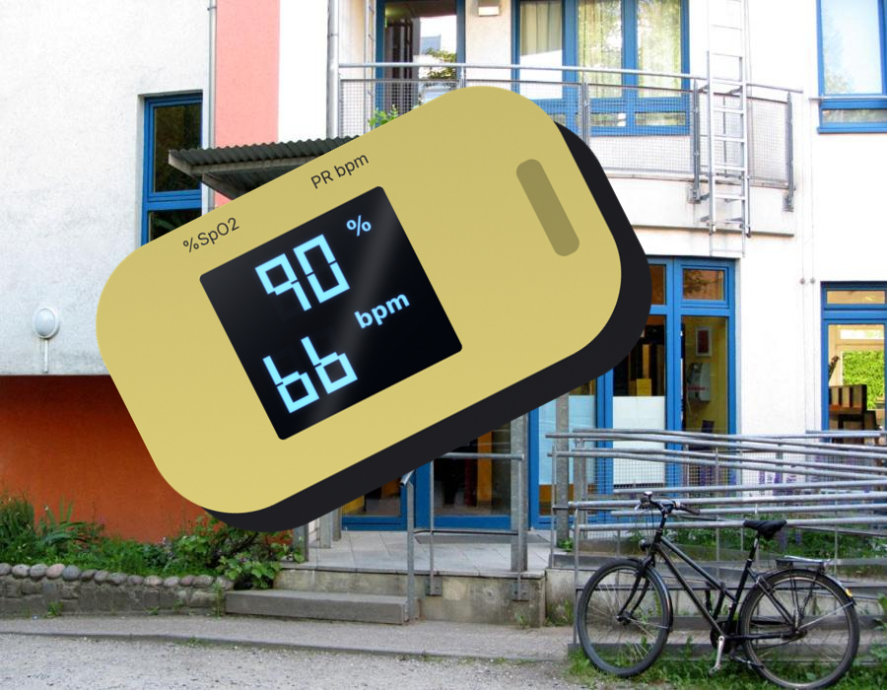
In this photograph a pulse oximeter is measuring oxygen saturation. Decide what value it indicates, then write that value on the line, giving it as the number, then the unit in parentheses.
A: 90 (%)
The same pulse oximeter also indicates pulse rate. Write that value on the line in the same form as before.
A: 66 (bpm)
